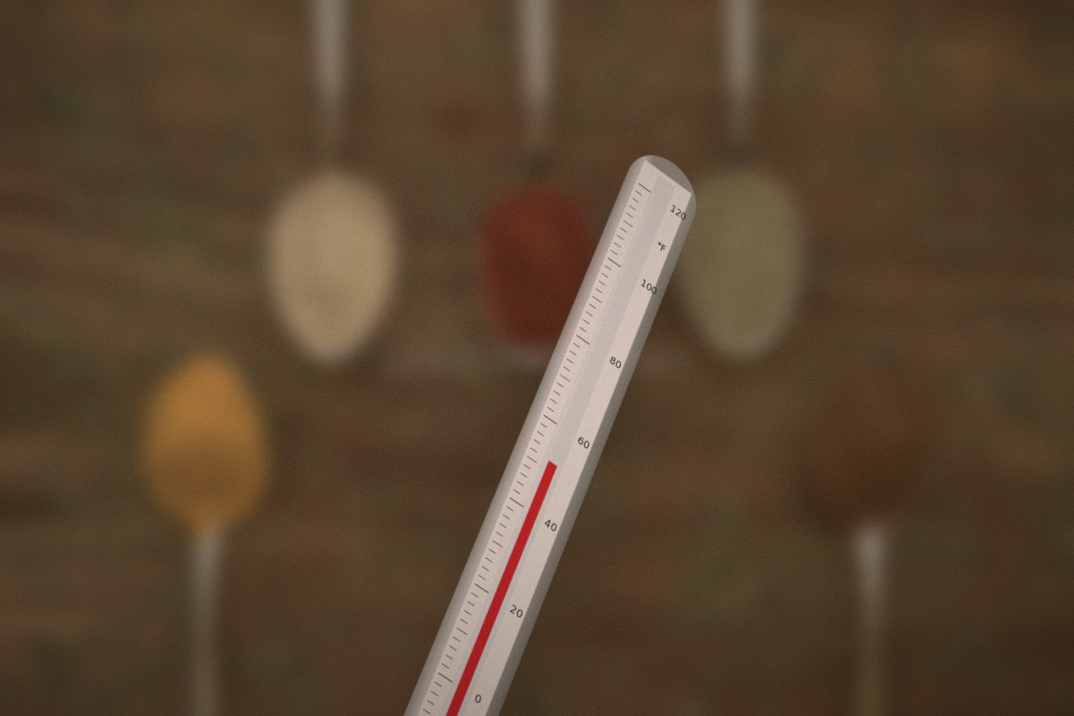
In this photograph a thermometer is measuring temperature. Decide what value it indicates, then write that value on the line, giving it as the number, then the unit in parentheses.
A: 52 (°F)
